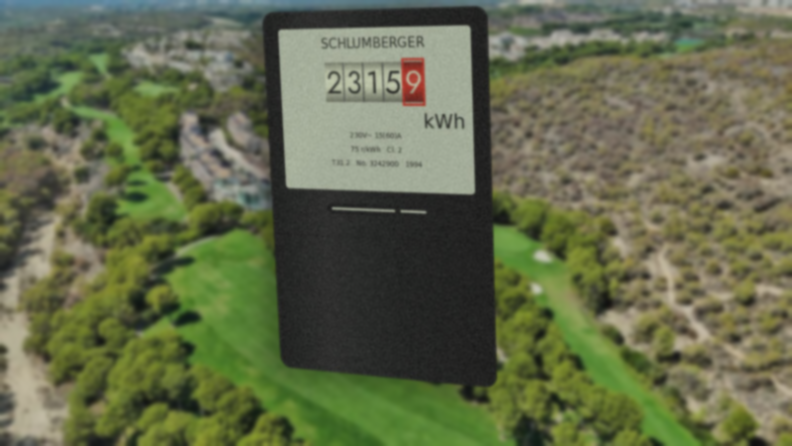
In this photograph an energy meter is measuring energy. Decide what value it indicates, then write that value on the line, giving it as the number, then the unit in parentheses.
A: 2315.9 (kWh)
